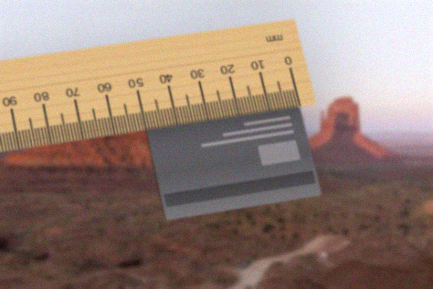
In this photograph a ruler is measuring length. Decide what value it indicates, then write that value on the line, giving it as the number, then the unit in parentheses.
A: 50 (mm)
